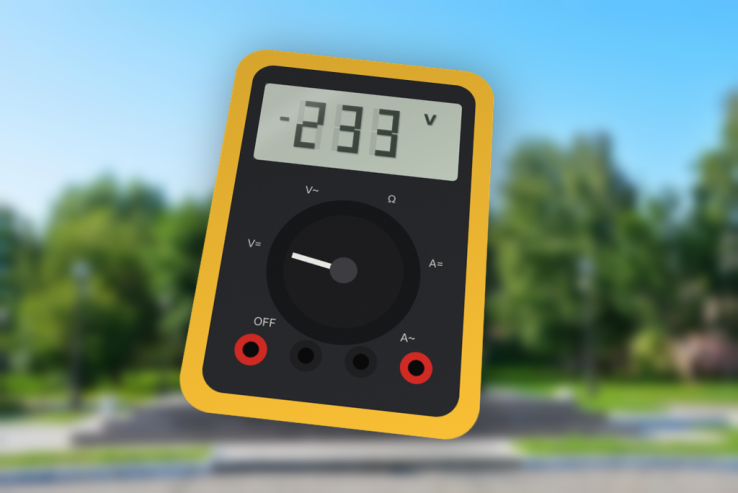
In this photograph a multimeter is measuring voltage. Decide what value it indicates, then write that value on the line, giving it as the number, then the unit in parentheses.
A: -233 (V)
